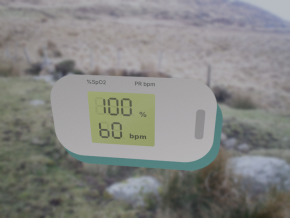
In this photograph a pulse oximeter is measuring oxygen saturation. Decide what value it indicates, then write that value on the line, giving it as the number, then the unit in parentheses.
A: 100 (%)
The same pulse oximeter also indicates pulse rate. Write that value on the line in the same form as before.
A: 60 (bpm)
